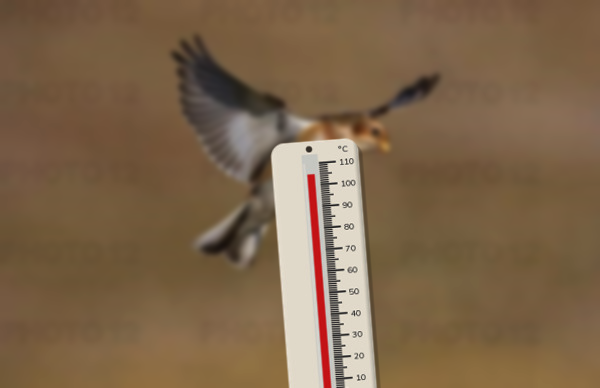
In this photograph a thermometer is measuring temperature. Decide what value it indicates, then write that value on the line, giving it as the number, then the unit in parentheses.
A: 105 (°C)
